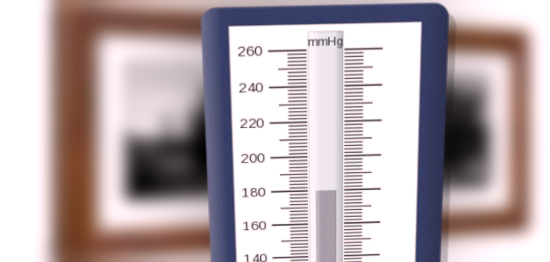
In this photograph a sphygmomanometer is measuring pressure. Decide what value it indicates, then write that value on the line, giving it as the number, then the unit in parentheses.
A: 180 (mmHg)
